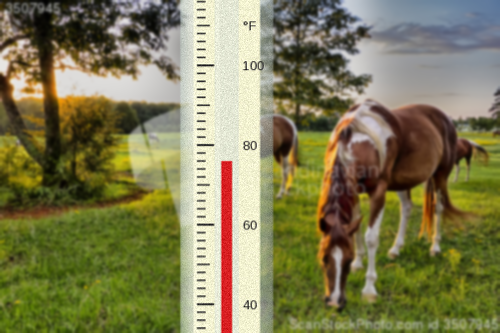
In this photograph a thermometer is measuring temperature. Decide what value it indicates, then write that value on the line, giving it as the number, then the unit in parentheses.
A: 76 (°F)
